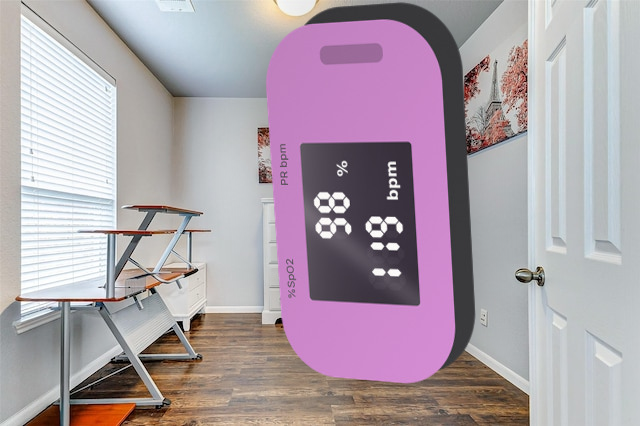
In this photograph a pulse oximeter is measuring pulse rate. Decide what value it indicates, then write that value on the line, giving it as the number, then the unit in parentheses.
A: 119 (bpm)
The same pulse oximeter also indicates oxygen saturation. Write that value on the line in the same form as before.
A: 98 (%)
